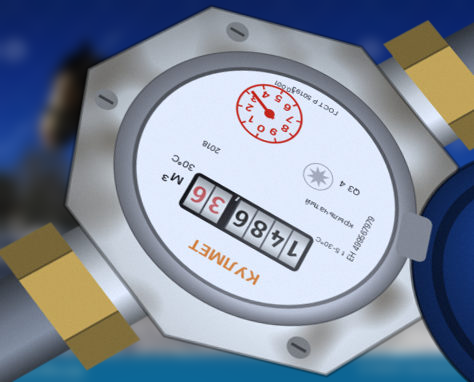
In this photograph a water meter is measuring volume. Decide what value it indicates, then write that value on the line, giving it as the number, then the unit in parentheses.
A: 1486.363 (m³)
